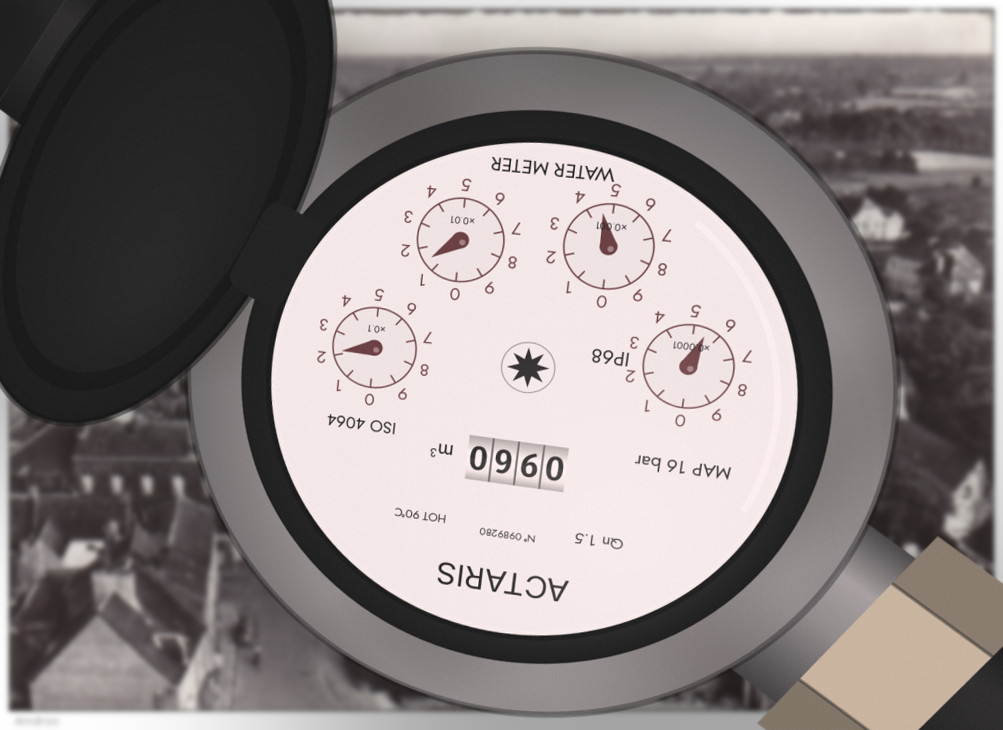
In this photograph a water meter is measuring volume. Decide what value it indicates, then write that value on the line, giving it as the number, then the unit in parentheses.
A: 960.2145 (m³)
